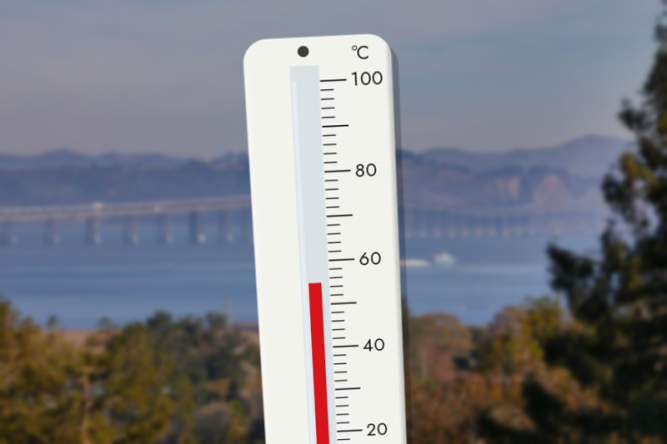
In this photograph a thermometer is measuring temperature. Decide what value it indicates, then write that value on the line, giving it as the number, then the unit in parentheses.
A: 55 (°C)
